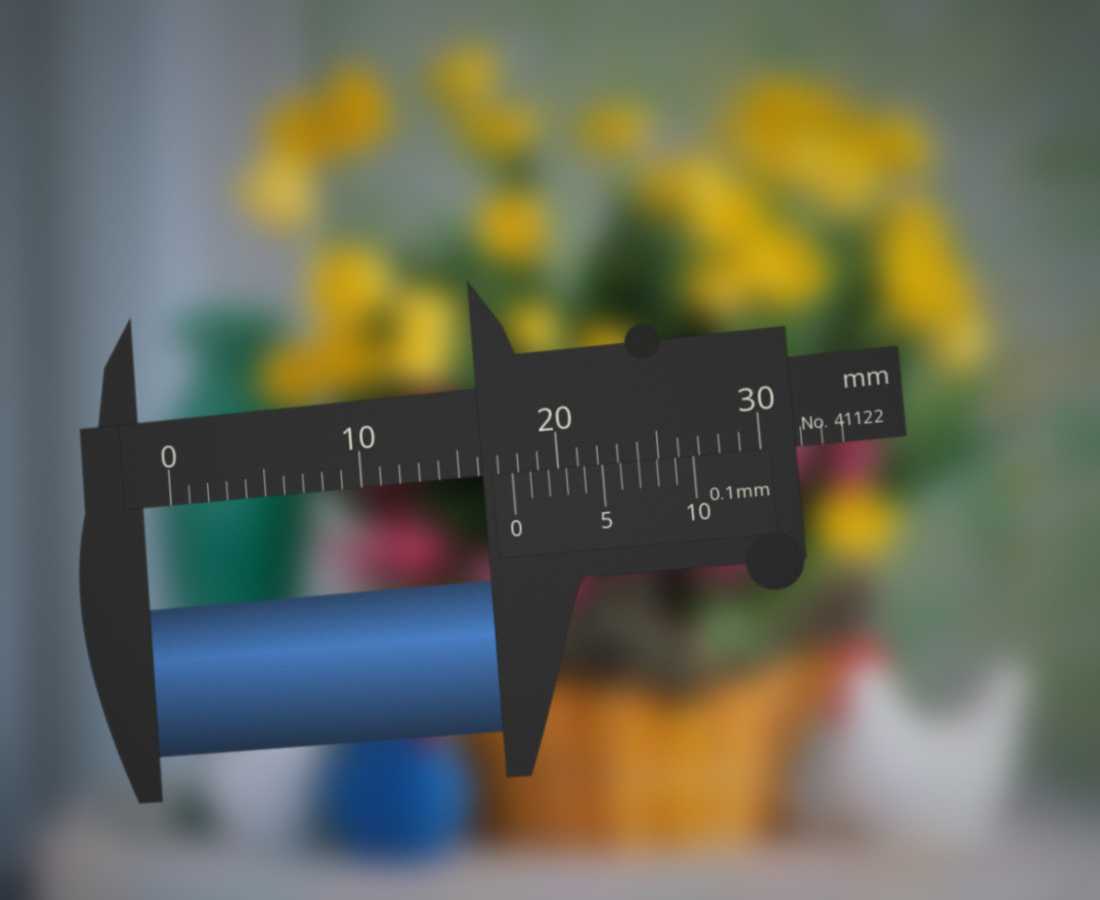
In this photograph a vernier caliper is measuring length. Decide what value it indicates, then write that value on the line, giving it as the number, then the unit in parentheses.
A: 17.7 (mm)
